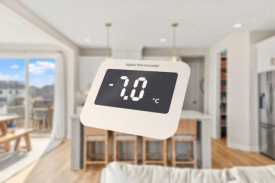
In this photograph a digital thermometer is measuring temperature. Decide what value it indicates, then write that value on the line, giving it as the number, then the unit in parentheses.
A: -7.0 (°C)
